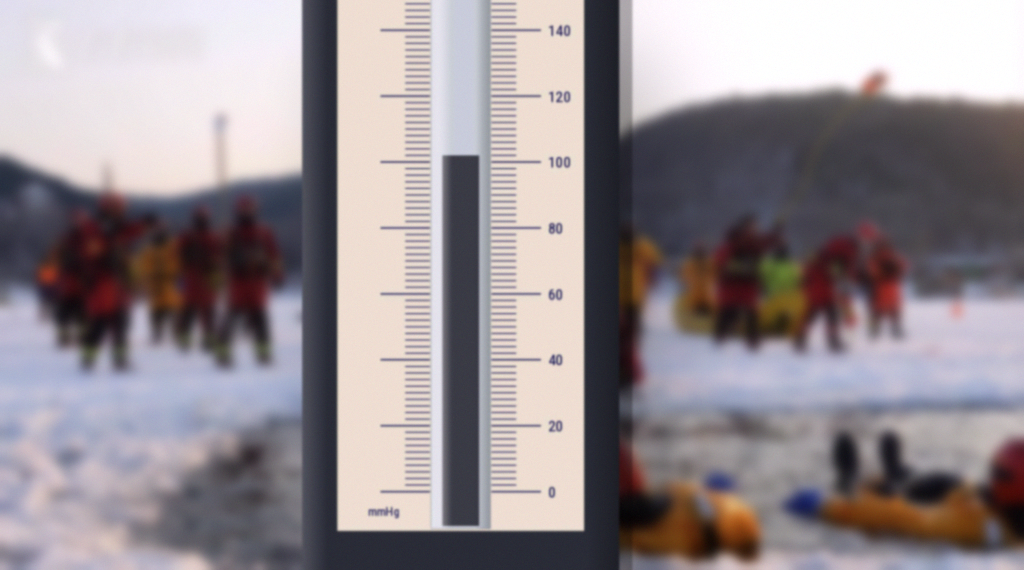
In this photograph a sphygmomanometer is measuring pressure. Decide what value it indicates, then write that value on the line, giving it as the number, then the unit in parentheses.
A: 102 (mmHg)
